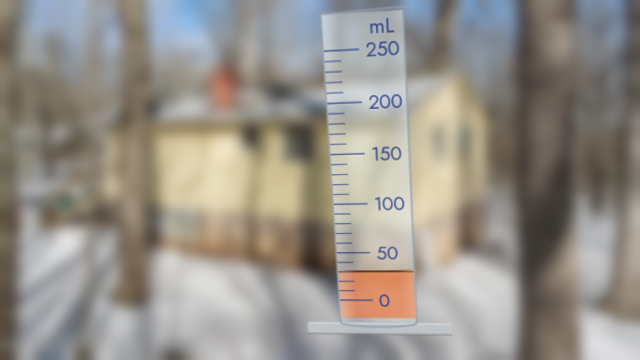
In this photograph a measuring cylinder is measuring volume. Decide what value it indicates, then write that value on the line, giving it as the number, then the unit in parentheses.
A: 30 (mL)
